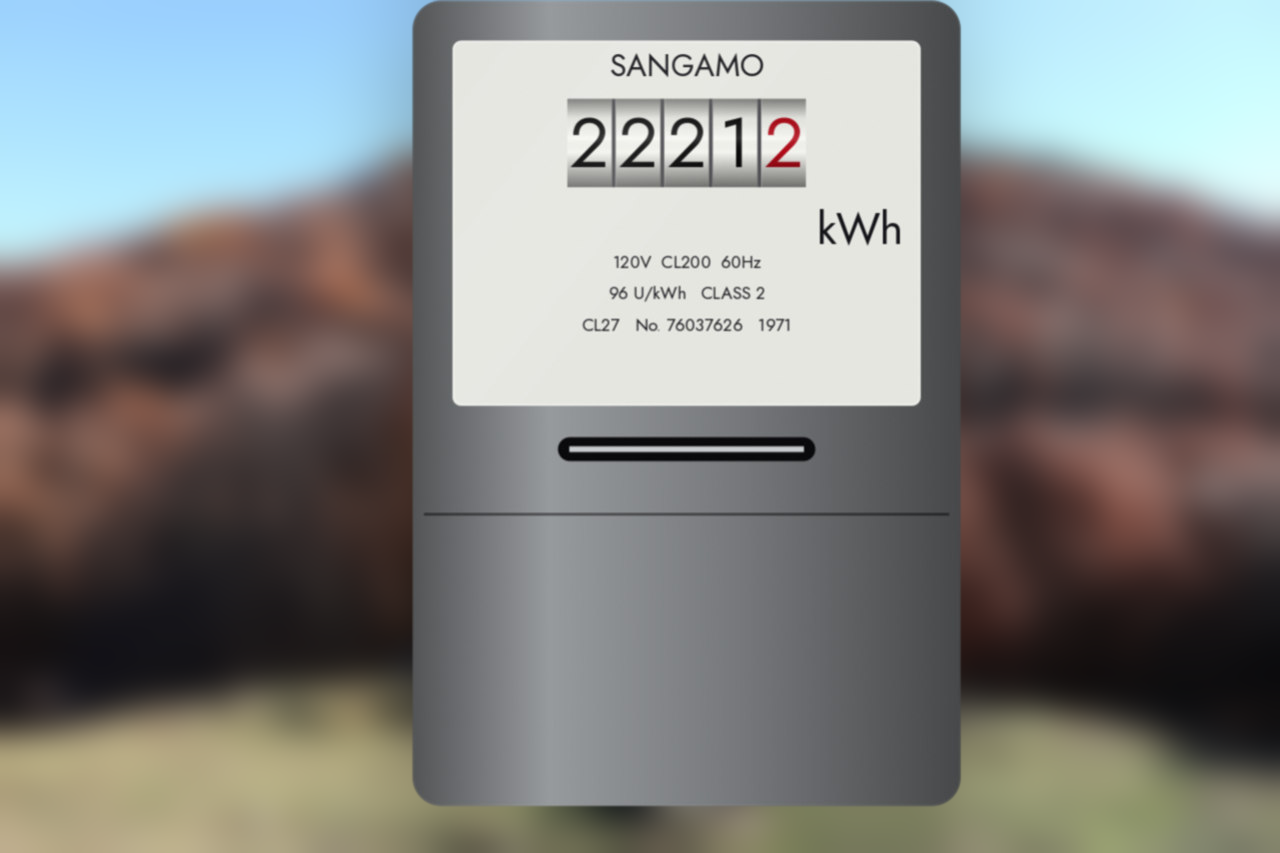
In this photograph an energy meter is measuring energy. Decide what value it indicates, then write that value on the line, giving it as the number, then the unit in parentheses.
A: 2221.2 (kWh)
